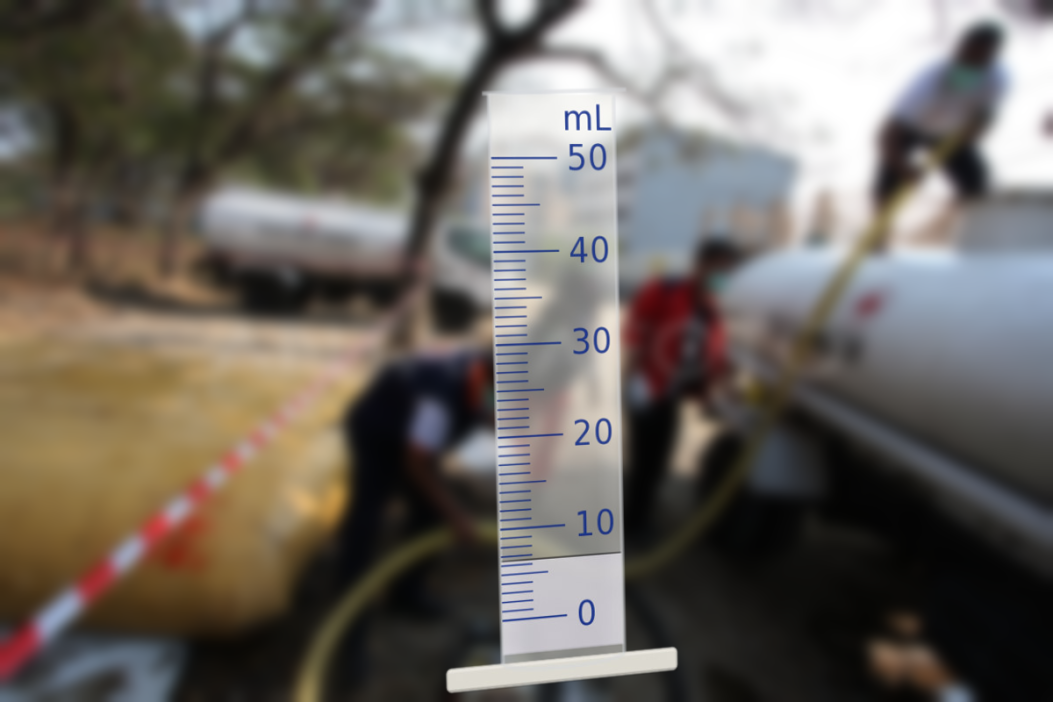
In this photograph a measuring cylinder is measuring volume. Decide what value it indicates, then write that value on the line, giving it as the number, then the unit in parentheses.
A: 6.5 (mL)
